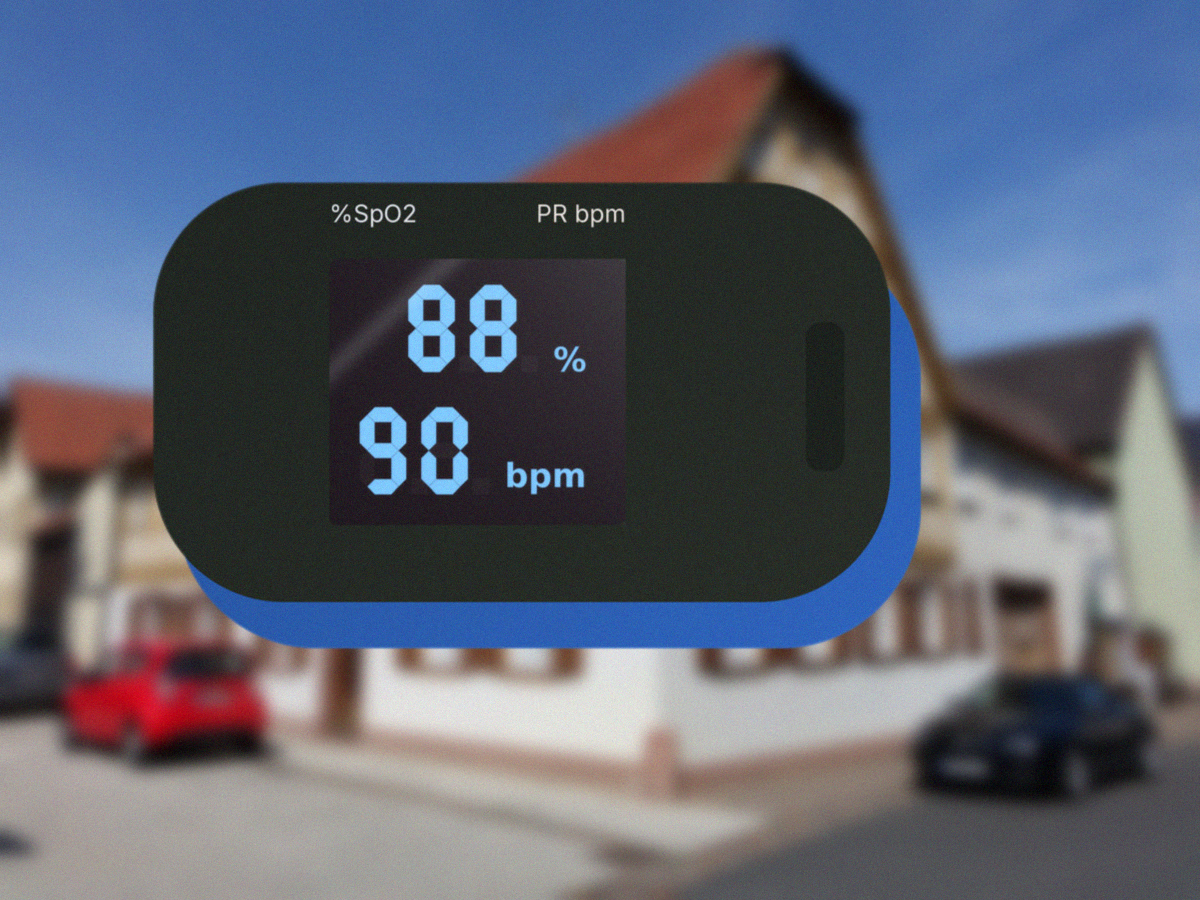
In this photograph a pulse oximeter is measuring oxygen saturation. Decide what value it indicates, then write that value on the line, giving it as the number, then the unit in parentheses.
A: 88 (%)
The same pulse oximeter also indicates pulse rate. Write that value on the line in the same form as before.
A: 90 (bpm)
